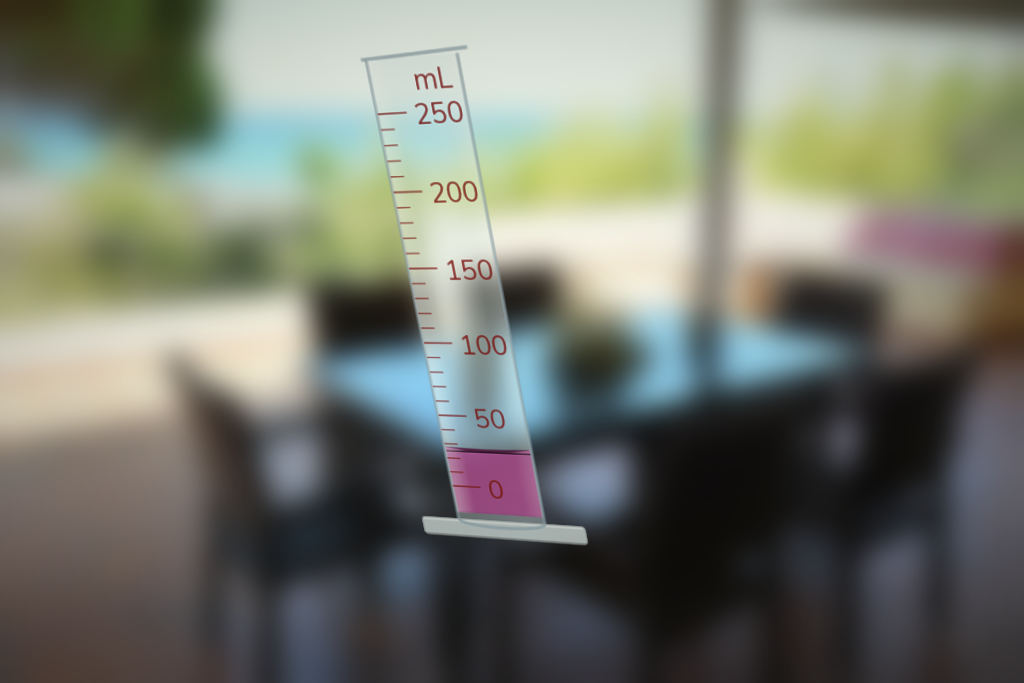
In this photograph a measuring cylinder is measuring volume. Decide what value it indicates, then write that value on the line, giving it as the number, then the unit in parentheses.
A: 25 (mL)
